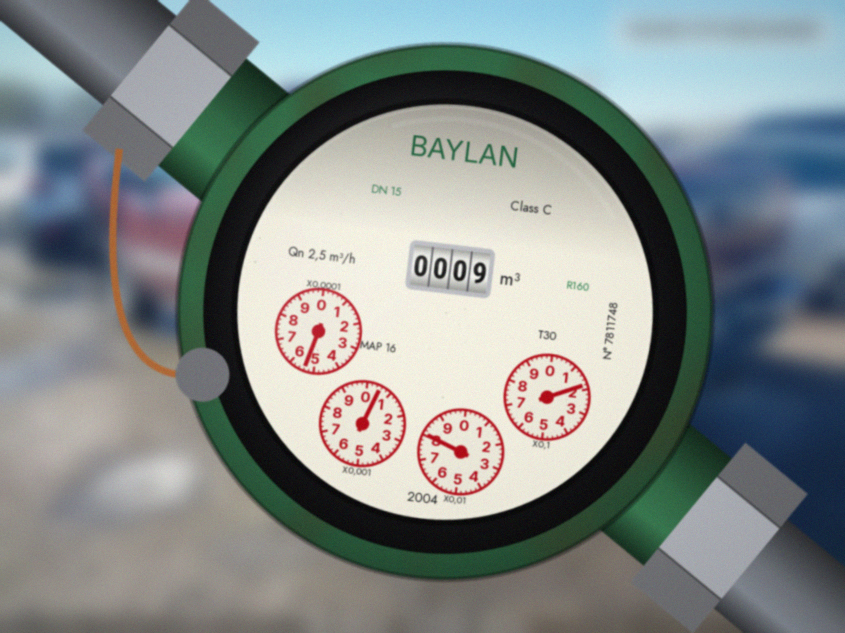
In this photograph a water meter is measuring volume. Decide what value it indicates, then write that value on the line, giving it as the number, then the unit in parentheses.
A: 9.1805 (m³)
